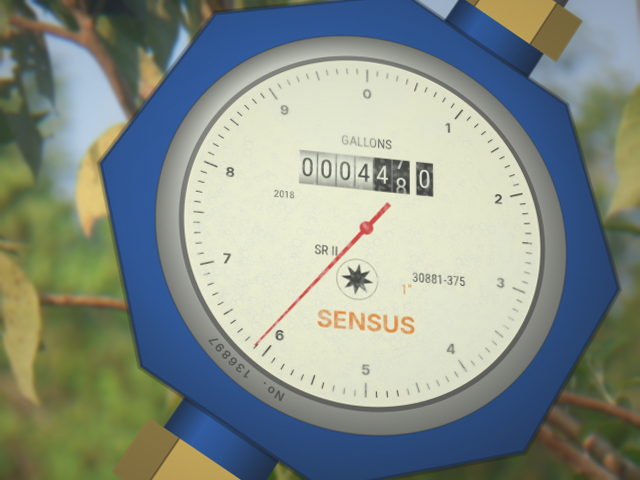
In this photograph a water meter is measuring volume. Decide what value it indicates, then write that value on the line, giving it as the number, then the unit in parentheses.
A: 4476.1 (gal)
